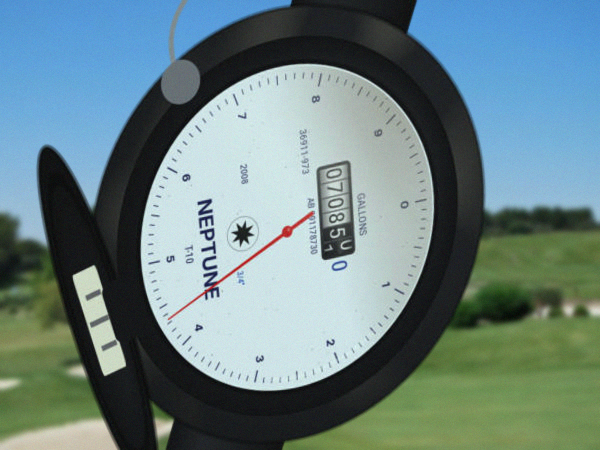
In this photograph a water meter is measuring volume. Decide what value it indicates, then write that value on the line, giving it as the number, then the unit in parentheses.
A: 708504.3 (gal)
